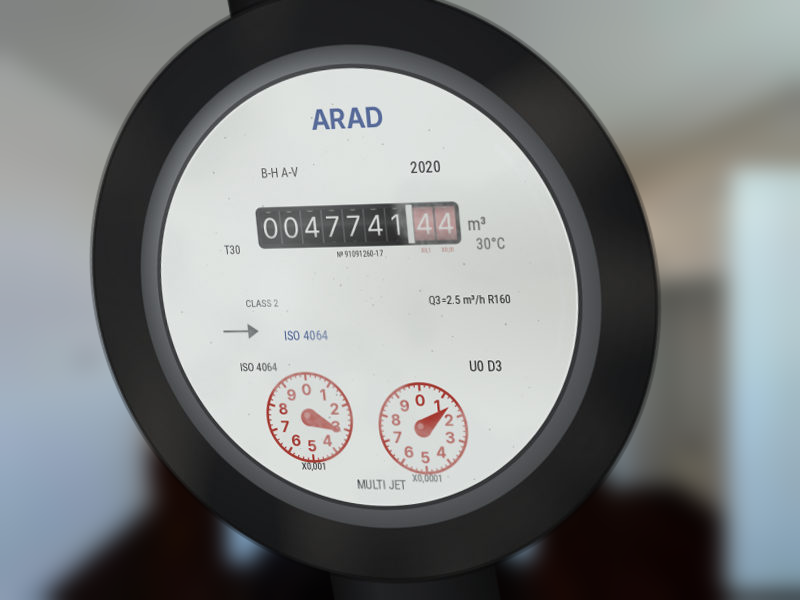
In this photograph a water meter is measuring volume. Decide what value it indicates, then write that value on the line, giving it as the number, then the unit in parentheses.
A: 47741.4431 (m³)
